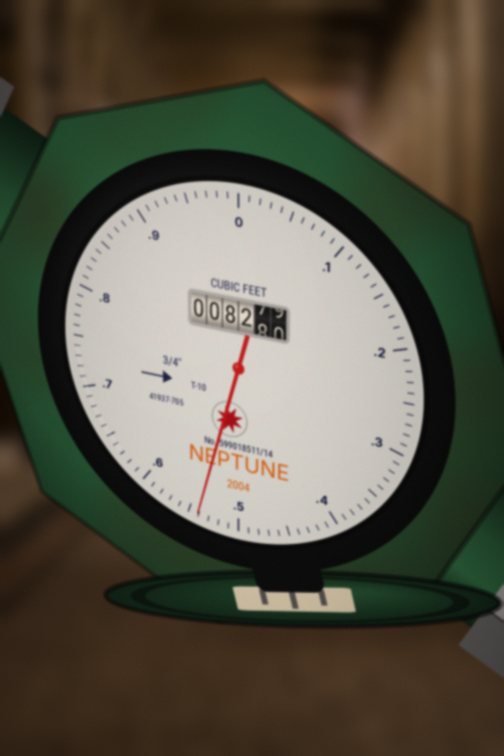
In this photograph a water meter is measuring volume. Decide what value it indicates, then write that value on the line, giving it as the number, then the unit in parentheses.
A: 8279.54 (ft³)
